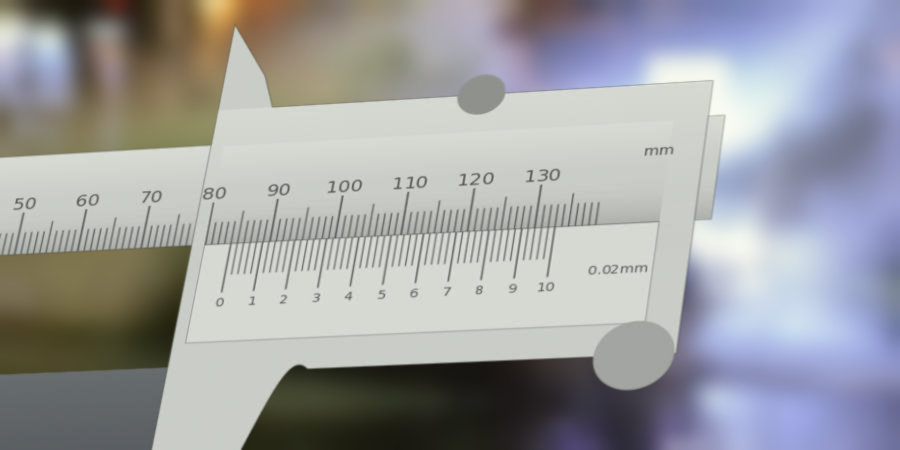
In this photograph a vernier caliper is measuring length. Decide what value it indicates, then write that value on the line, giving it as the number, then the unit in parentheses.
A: 84.0 (mm)
